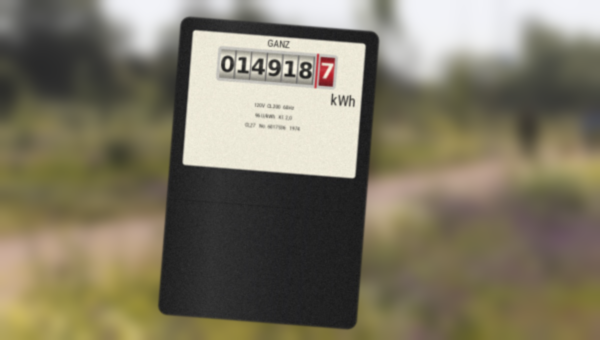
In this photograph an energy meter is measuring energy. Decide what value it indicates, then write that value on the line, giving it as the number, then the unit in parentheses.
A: 14918.7 (kWh)
